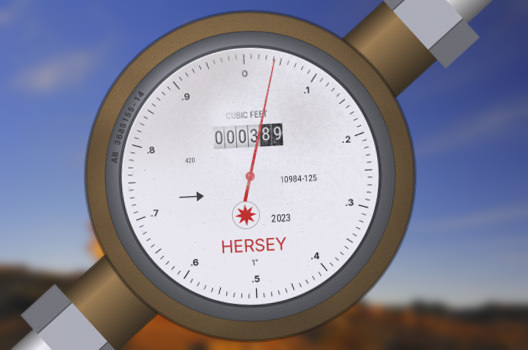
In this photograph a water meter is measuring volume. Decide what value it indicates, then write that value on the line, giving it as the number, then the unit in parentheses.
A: 389.04 (ft³)
